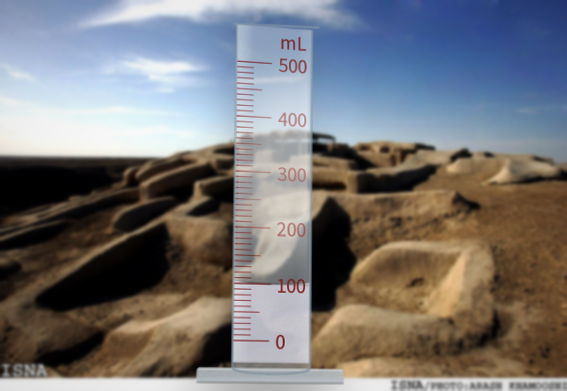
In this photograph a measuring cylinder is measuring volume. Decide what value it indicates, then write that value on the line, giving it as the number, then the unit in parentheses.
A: 100 (mL)
